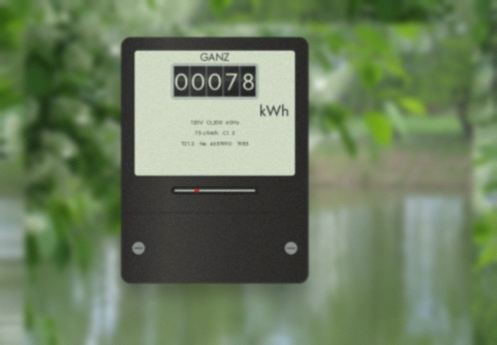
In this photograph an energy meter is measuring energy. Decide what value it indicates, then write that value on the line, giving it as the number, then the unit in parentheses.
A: 78 (kWh)
